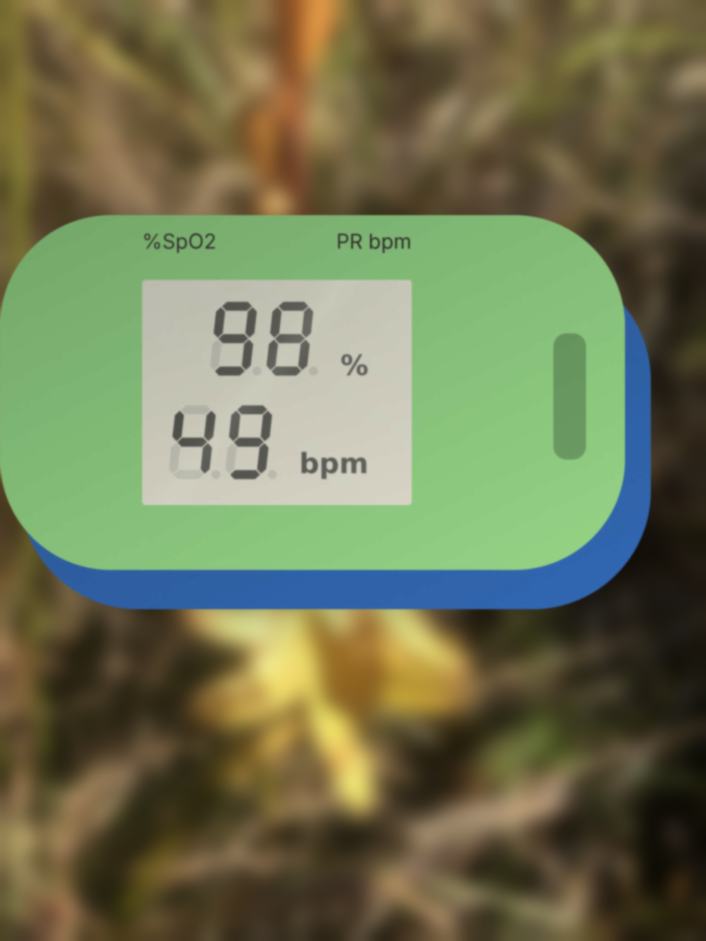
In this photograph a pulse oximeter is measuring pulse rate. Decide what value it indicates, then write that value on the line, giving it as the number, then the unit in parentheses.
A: 49 (bpm)
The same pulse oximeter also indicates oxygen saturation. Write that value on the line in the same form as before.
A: 98 (%)
